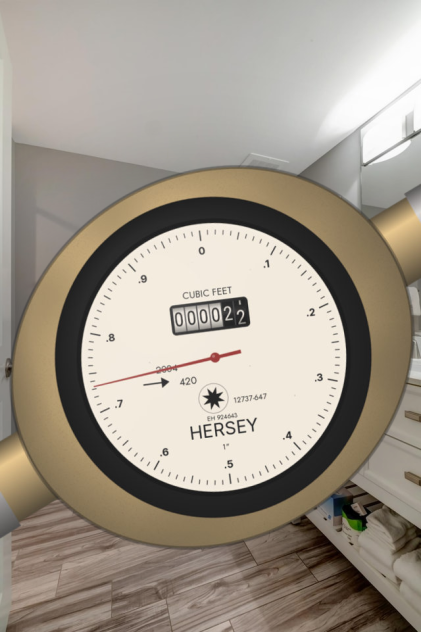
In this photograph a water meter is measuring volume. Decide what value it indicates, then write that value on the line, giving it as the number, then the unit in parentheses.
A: 21.73 (ft³)
